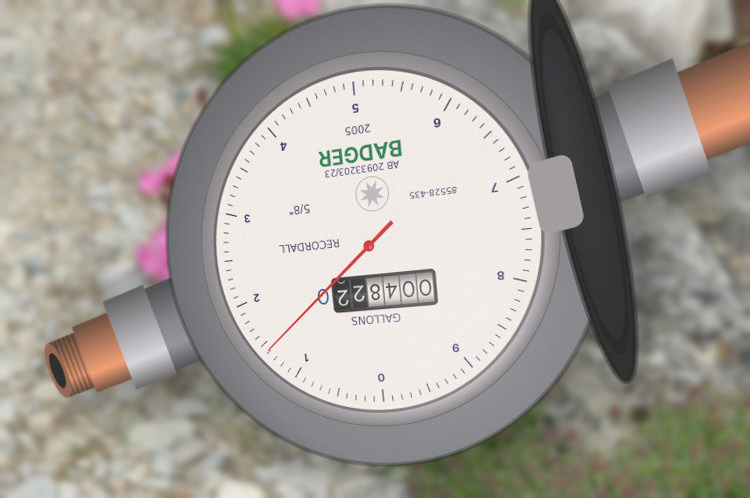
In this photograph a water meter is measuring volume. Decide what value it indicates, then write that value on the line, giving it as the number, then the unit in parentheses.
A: 48221.4 (gal)
